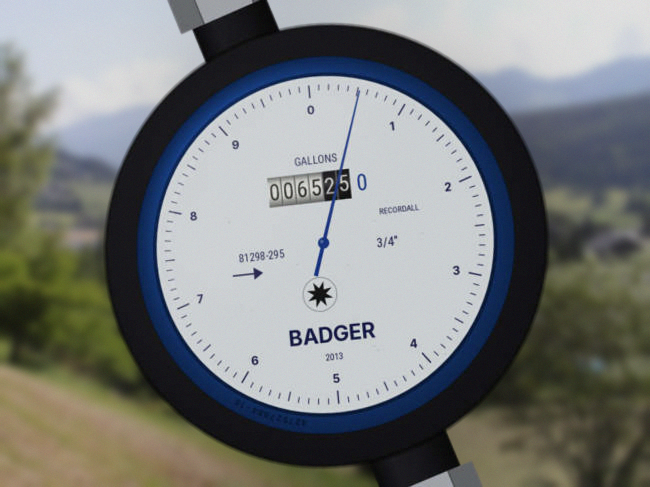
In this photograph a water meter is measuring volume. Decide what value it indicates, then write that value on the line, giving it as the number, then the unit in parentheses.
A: 65250.5 (gal)
